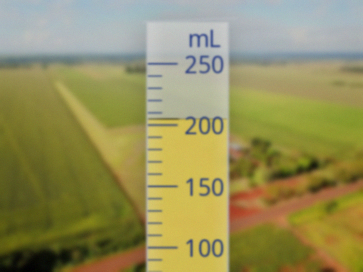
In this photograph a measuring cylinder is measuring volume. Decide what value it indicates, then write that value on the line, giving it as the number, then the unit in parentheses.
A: 205 (mL)
